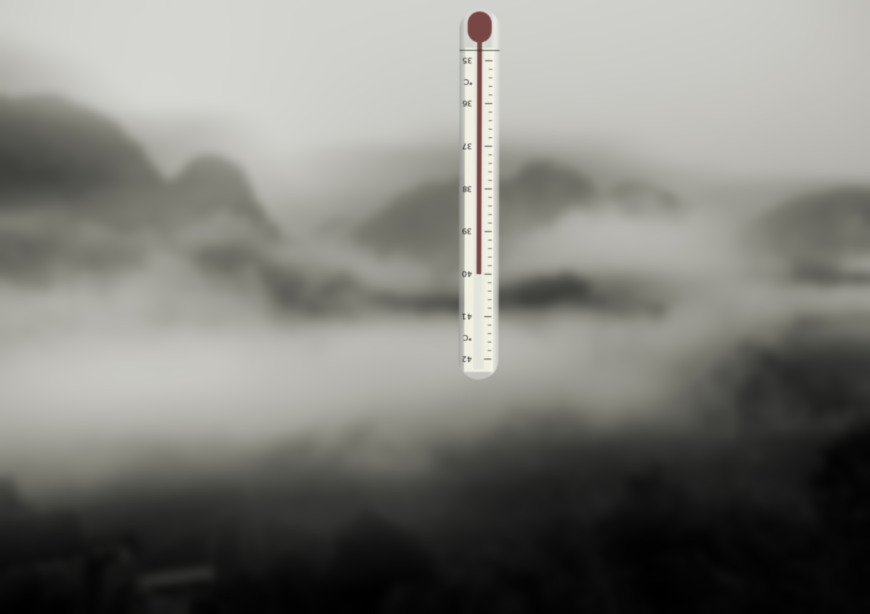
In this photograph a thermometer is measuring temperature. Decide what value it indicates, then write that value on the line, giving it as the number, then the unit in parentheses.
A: 40 (°C)
